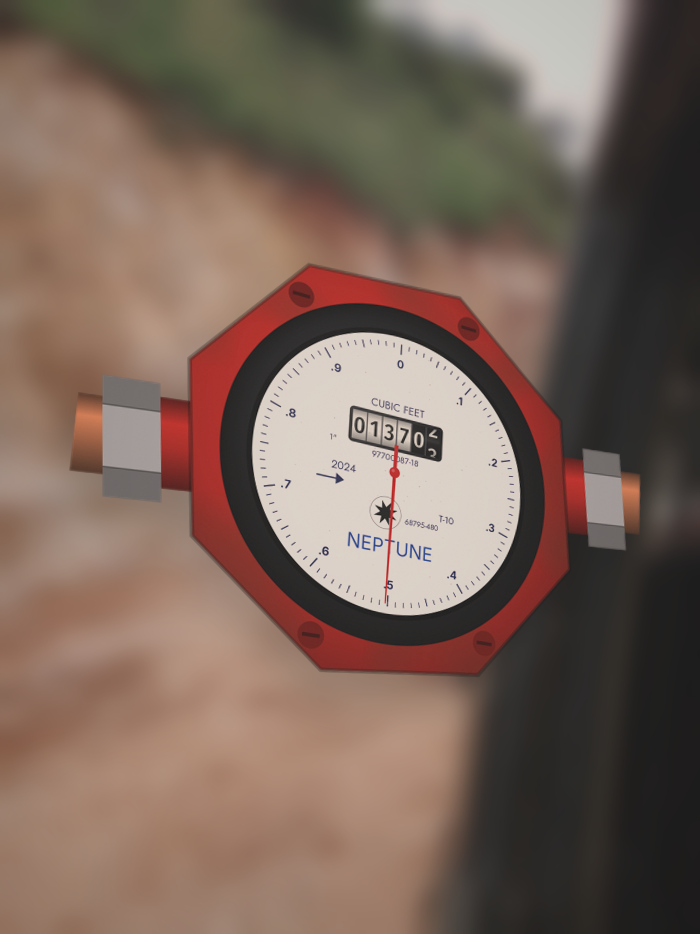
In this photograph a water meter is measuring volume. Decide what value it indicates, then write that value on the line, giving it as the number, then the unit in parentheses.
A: 13702.50 (ft³)
